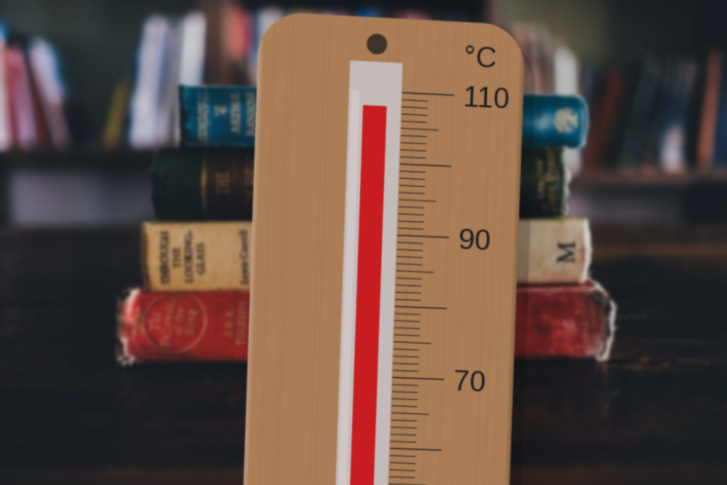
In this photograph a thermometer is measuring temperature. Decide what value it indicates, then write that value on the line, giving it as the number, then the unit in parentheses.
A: 108 (°C)
